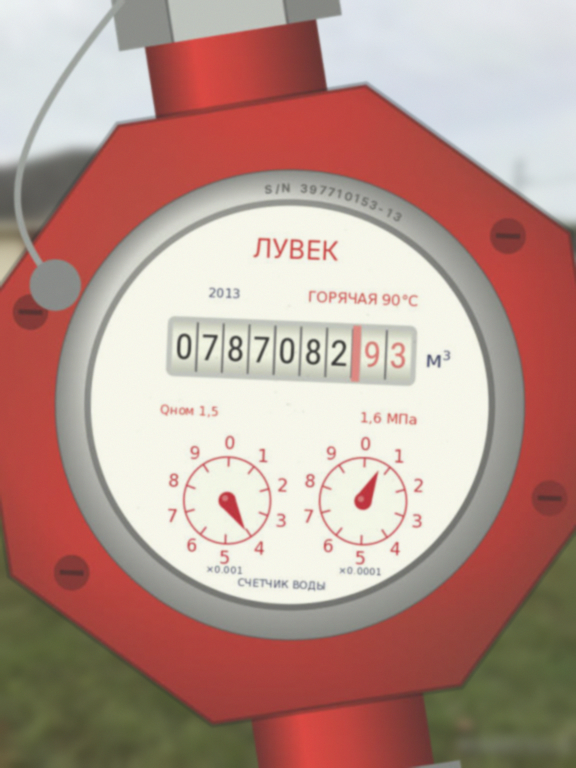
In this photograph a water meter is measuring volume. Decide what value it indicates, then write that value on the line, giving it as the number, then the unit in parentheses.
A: 787082.9340 (m³)
